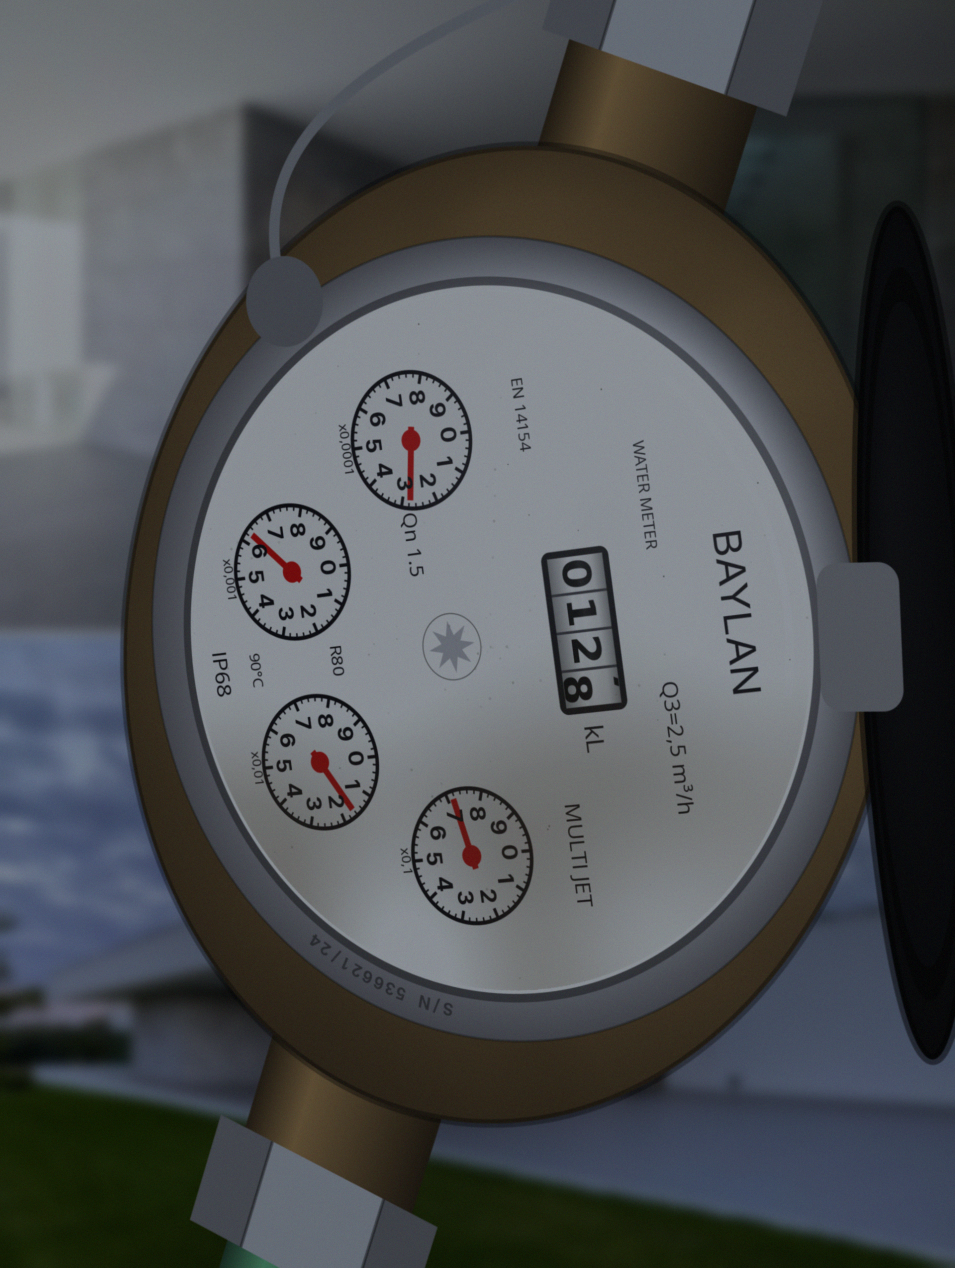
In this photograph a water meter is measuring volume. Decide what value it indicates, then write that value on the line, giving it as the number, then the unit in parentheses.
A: 127.7162 (kL)
